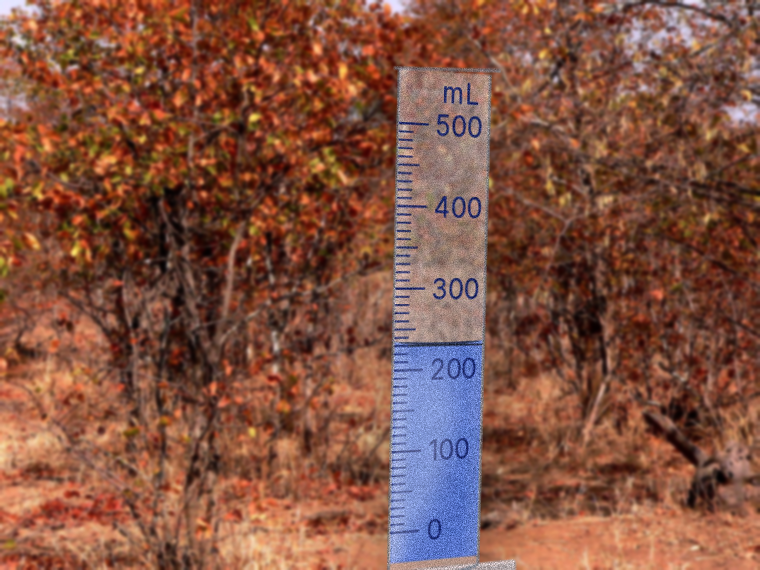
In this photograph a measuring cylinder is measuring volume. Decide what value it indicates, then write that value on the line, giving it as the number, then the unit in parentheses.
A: 230 (mL)
